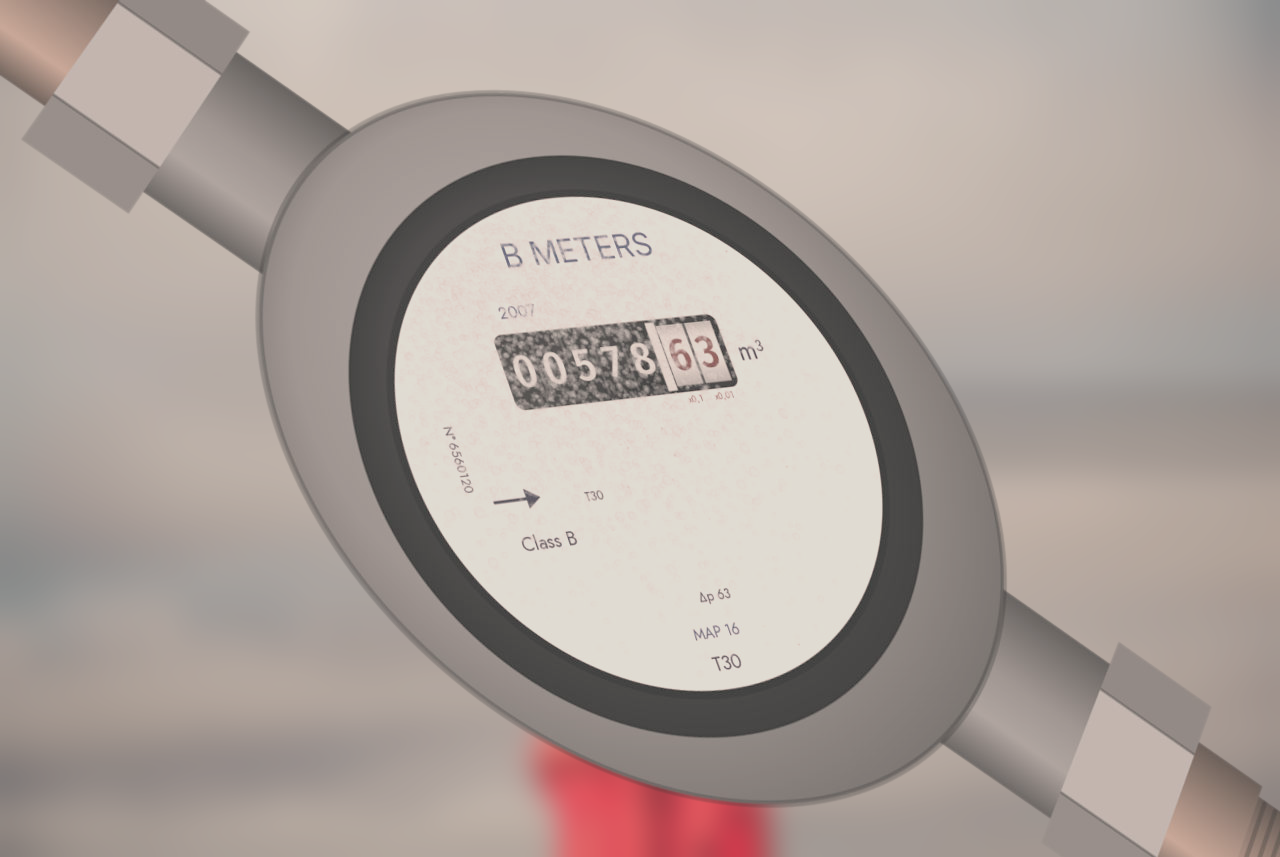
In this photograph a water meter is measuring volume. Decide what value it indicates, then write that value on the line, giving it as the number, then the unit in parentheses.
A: 578.63 (m³)
